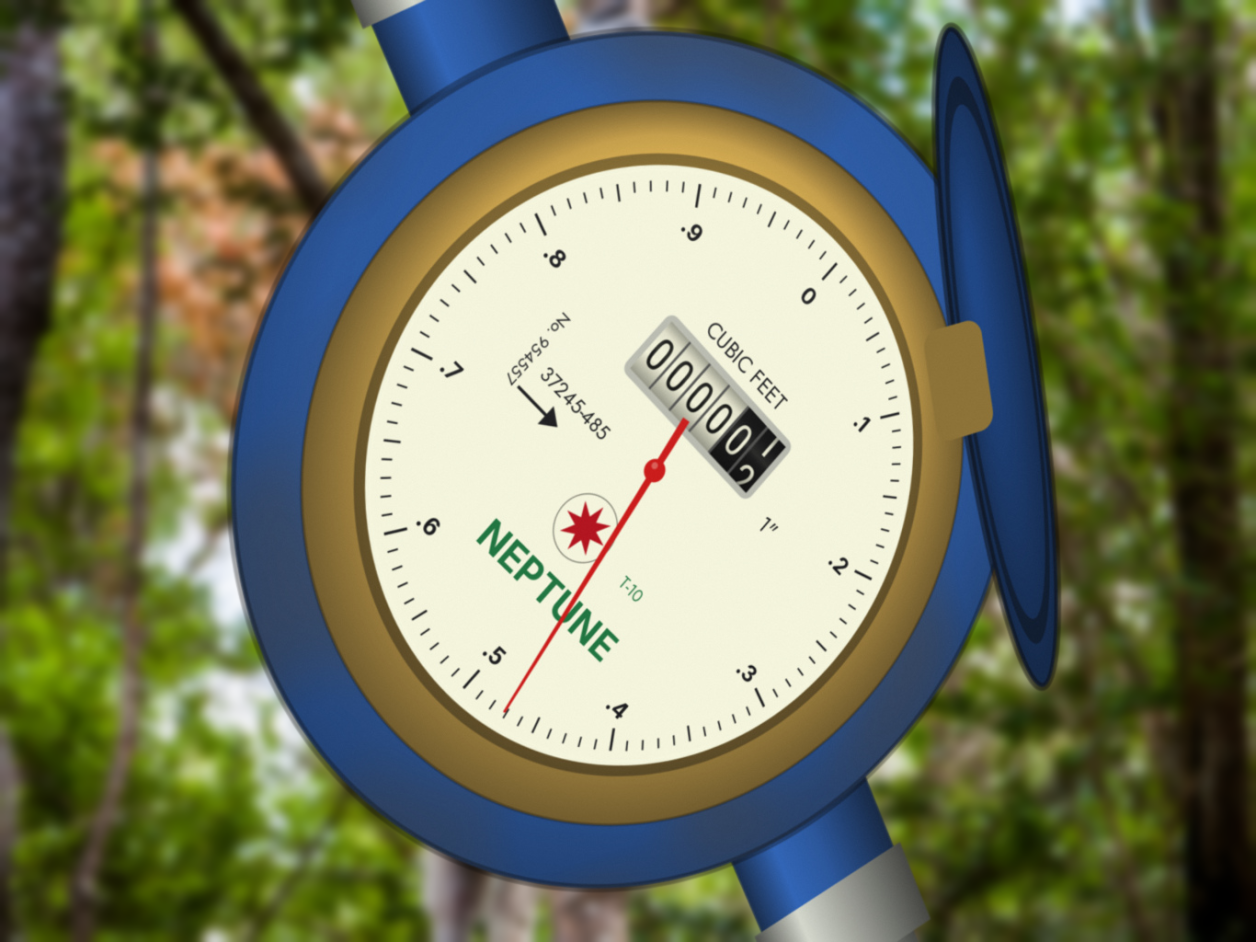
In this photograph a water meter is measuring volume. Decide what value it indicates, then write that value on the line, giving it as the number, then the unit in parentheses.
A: 1.47 (ft³)
